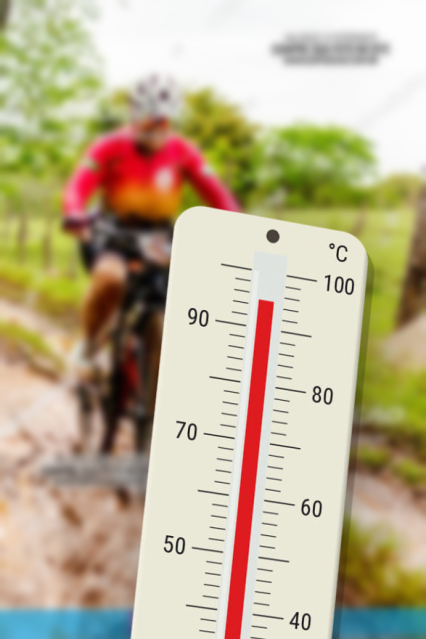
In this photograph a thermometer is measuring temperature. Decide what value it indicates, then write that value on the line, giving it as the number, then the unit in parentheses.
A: 95 (°C)
